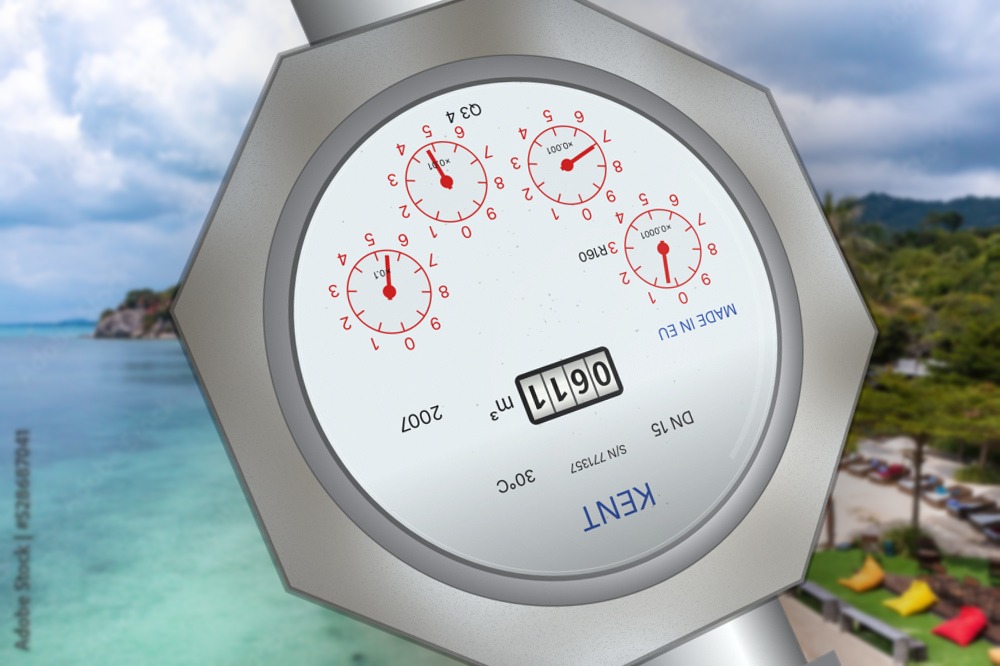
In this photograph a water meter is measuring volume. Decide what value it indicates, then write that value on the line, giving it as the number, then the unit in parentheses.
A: 611.5470 (m³)
